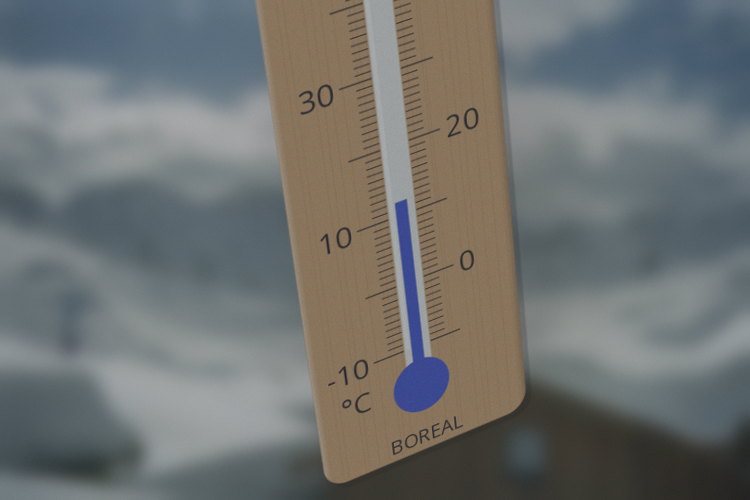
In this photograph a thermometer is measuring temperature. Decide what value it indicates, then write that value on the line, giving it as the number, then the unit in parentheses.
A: 12 (°C)
